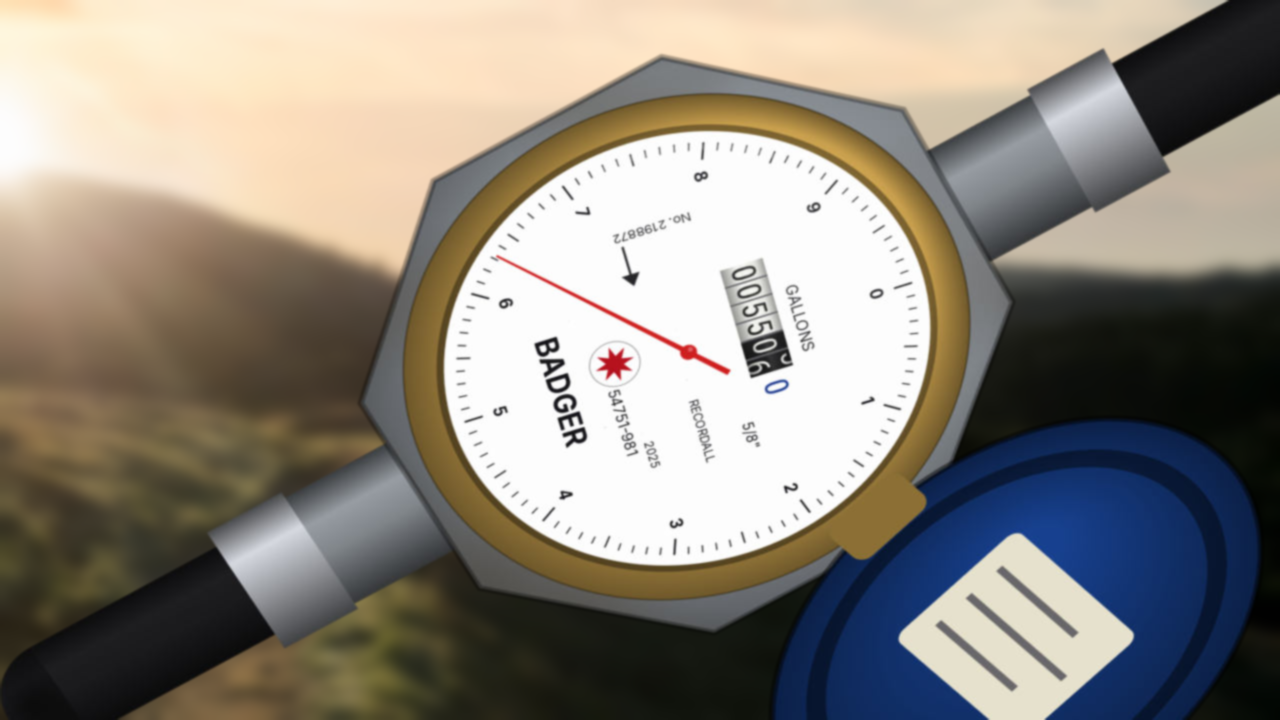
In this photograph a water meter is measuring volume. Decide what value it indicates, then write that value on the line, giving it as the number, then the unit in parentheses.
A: 55056.3 (gal)
